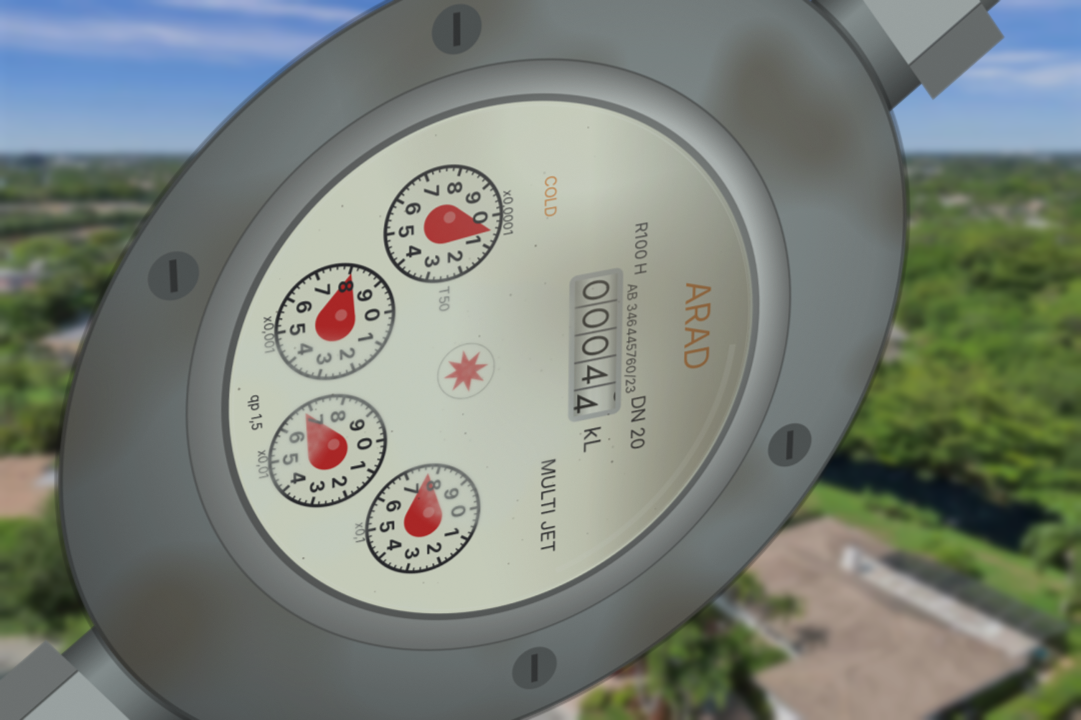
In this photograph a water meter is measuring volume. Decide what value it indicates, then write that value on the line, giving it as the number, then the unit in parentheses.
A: 43.7680 (kL)
